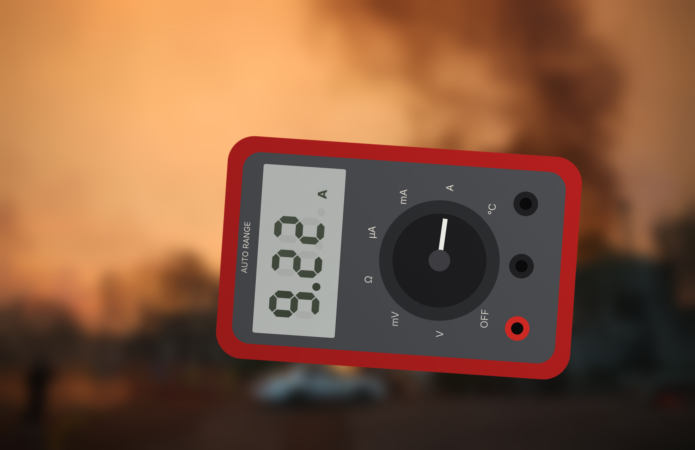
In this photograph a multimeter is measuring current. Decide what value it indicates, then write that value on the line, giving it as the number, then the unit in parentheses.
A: 9.22 (A)
